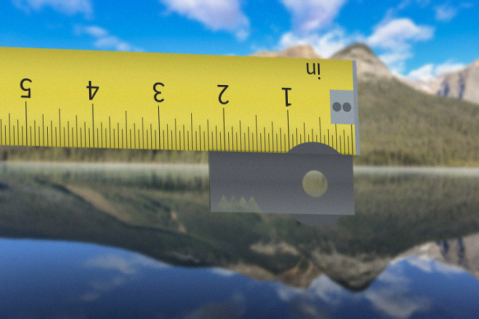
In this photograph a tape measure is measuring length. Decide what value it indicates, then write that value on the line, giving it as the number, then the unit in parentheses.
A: 2.25 (in)
